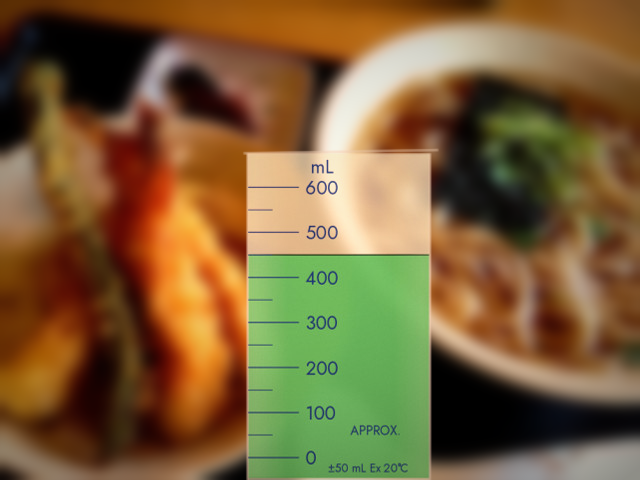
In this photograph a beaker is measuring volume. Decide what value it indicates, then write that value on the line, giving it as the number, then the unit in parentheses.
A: 450 (mL)
